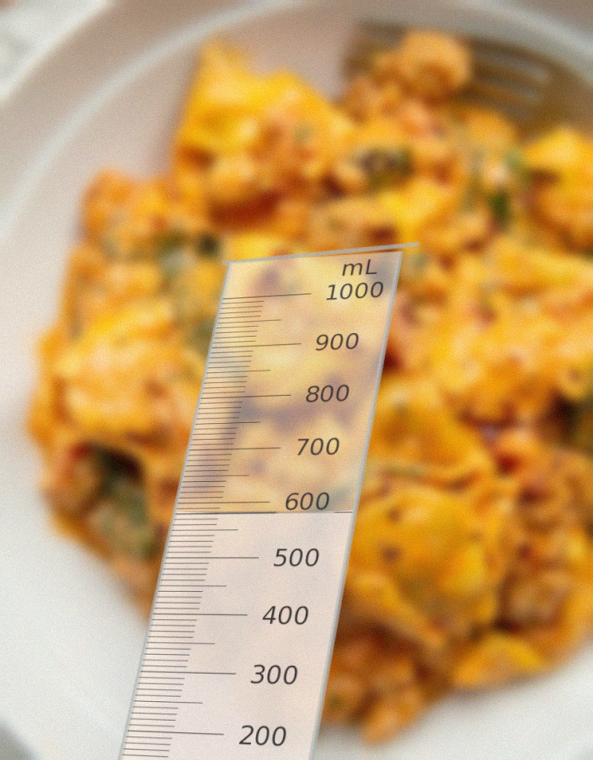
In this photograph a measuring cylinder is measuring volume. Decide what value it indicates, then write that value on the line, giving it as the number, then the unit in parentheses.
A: 580 (mL)
